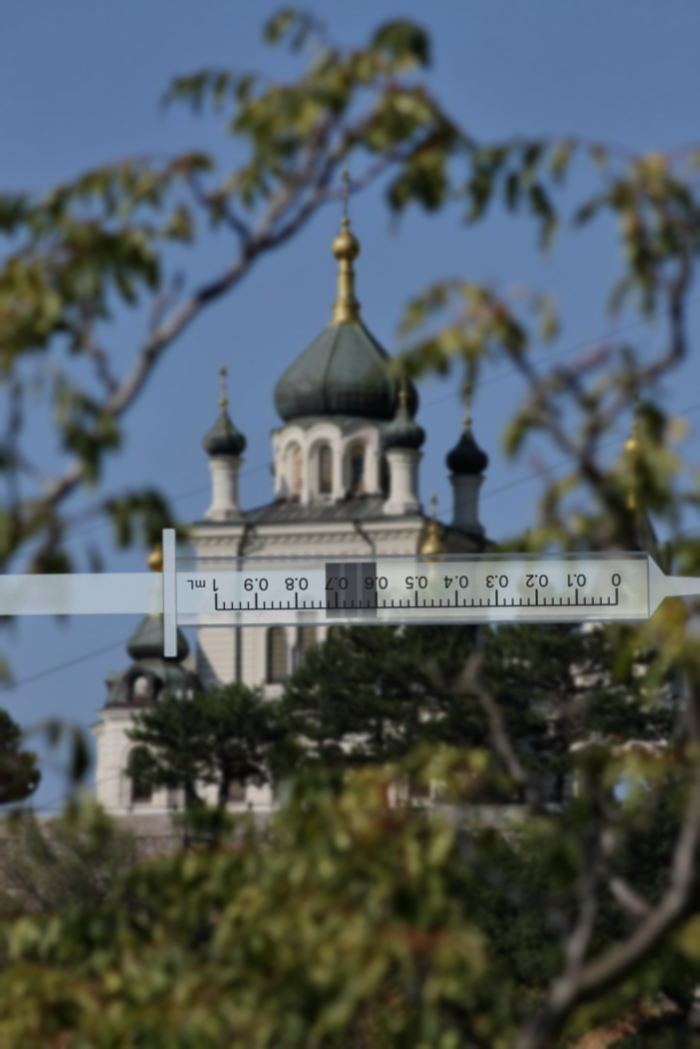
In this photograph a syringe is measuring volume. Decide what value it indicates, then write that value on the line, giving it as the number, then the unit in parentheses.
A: 0.6 (mL)
